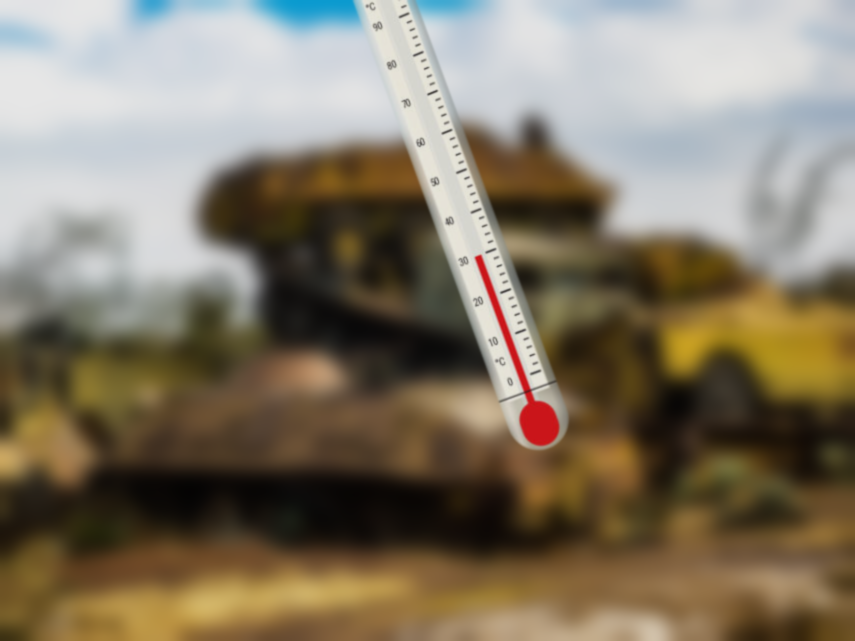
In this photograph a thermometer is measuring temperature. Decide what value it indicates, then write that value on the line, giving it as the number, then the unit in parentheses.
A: 30 (°C)
